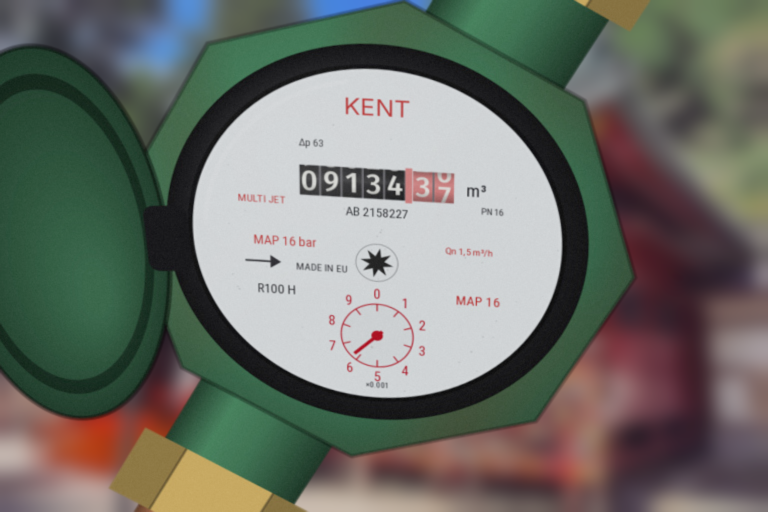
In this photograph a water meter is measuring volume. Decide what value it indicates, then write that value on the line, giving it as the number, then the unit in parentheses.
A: 9134.366 (m³)
